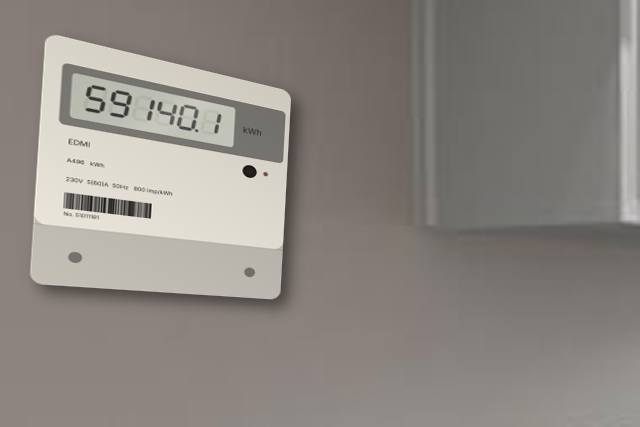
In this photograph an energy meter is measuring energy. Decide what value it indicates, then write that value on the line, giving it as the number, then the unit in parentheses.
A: 59140.1 (kWh)
